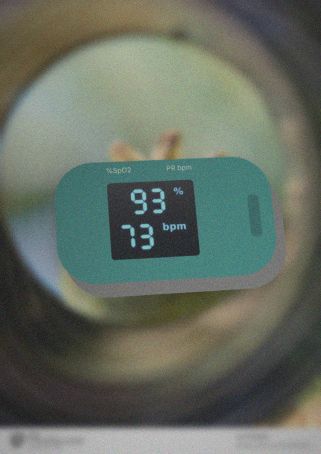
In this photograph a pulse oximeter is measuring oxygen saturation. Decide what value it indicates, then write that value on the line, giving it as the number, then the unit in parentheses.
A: 93 (%)
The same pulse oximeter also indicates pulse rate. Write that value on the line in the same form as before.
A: 73 (bpm)
